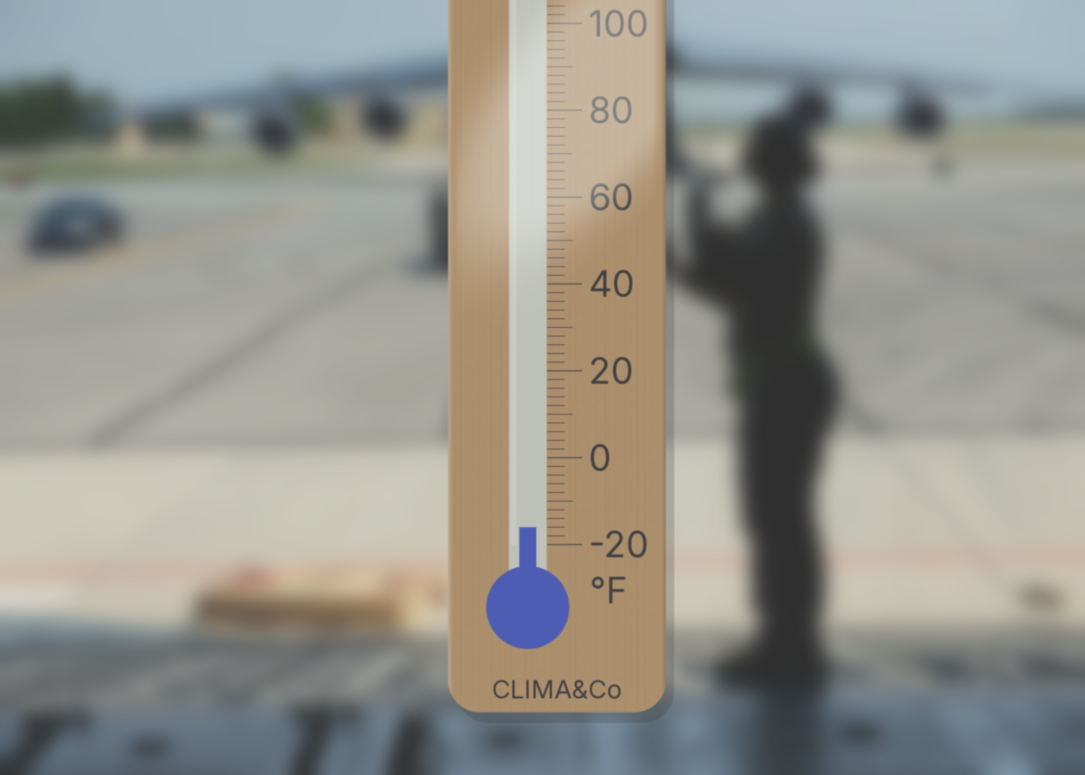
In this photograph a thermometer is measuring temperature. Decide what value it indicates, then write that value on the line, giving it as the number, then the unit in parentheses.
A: -16 (°F)
